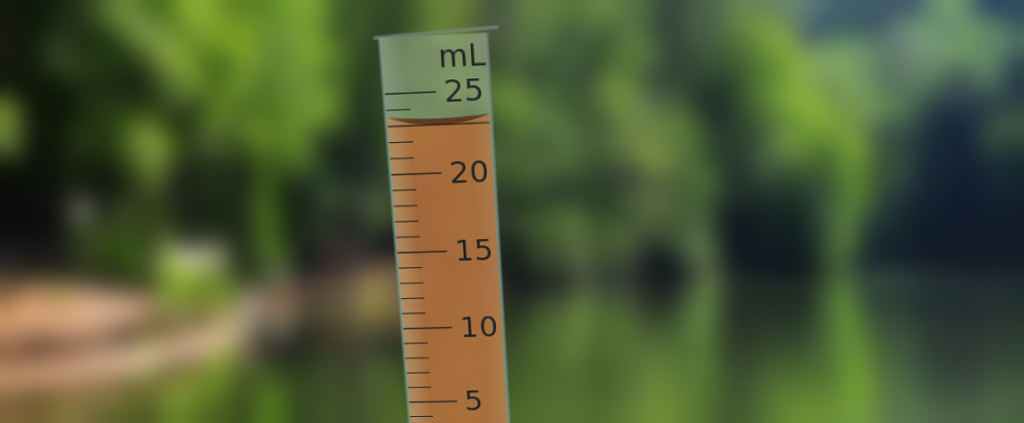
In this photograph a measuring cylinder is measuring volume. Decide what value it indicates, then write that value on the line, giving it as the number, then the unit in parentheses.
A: 23 (mL)
